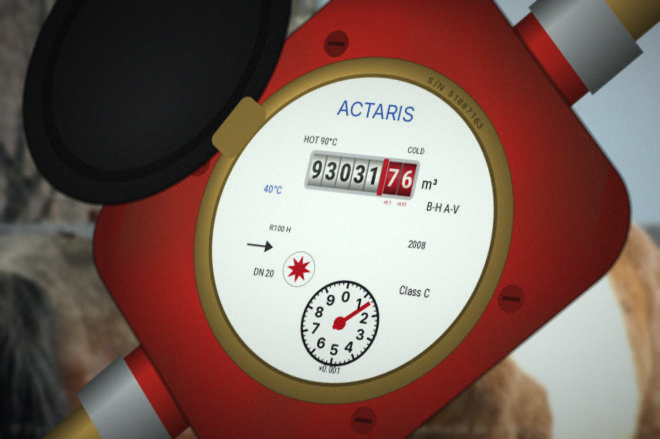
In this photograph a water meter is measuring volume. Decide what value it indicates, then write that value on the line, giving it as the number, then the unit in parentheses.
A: 93031.761 (m³)
